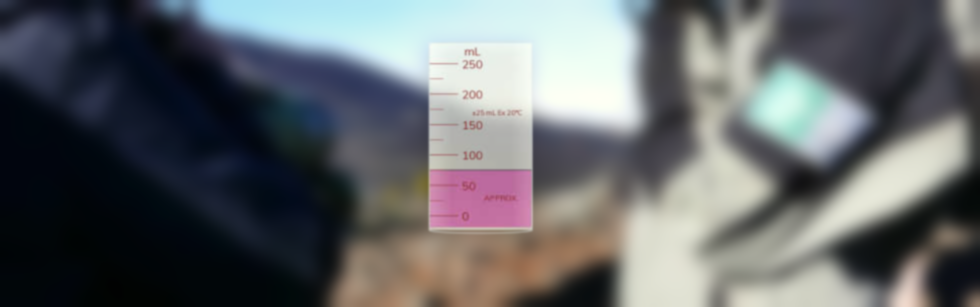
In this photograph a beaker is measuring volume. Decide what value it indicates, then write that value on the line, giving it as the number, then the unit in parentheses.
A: 75 (mL)
